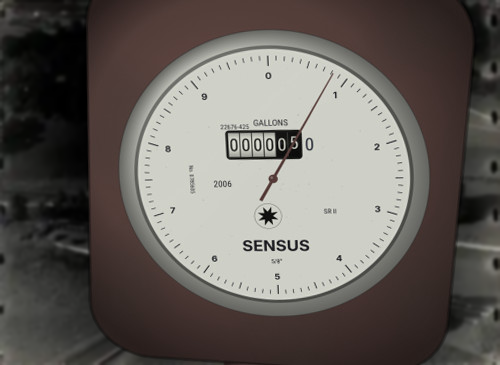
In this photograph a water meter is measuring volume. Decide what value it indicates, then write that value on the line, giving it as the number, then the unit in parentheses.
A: 50.8 (gal)
